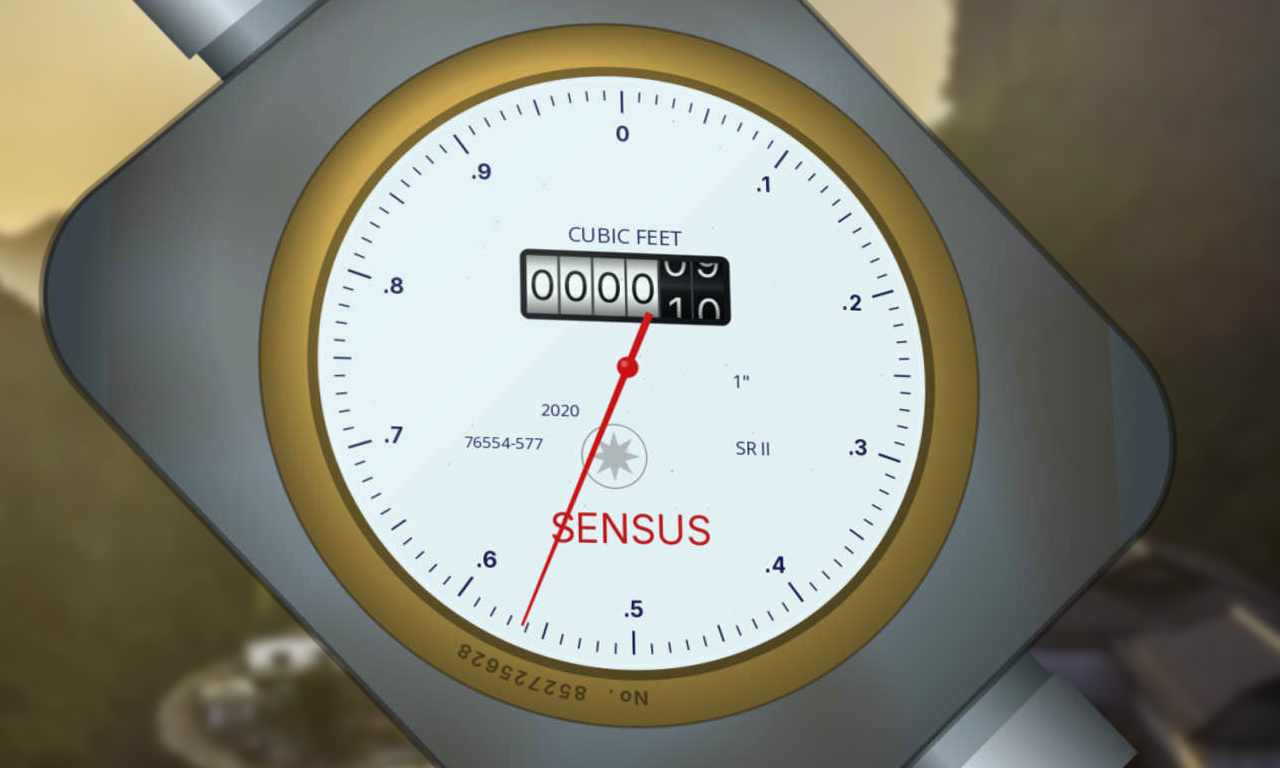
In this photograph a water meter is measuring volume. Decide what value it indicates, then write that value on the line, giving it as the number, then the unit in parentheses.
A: 9.56 (ft³)
